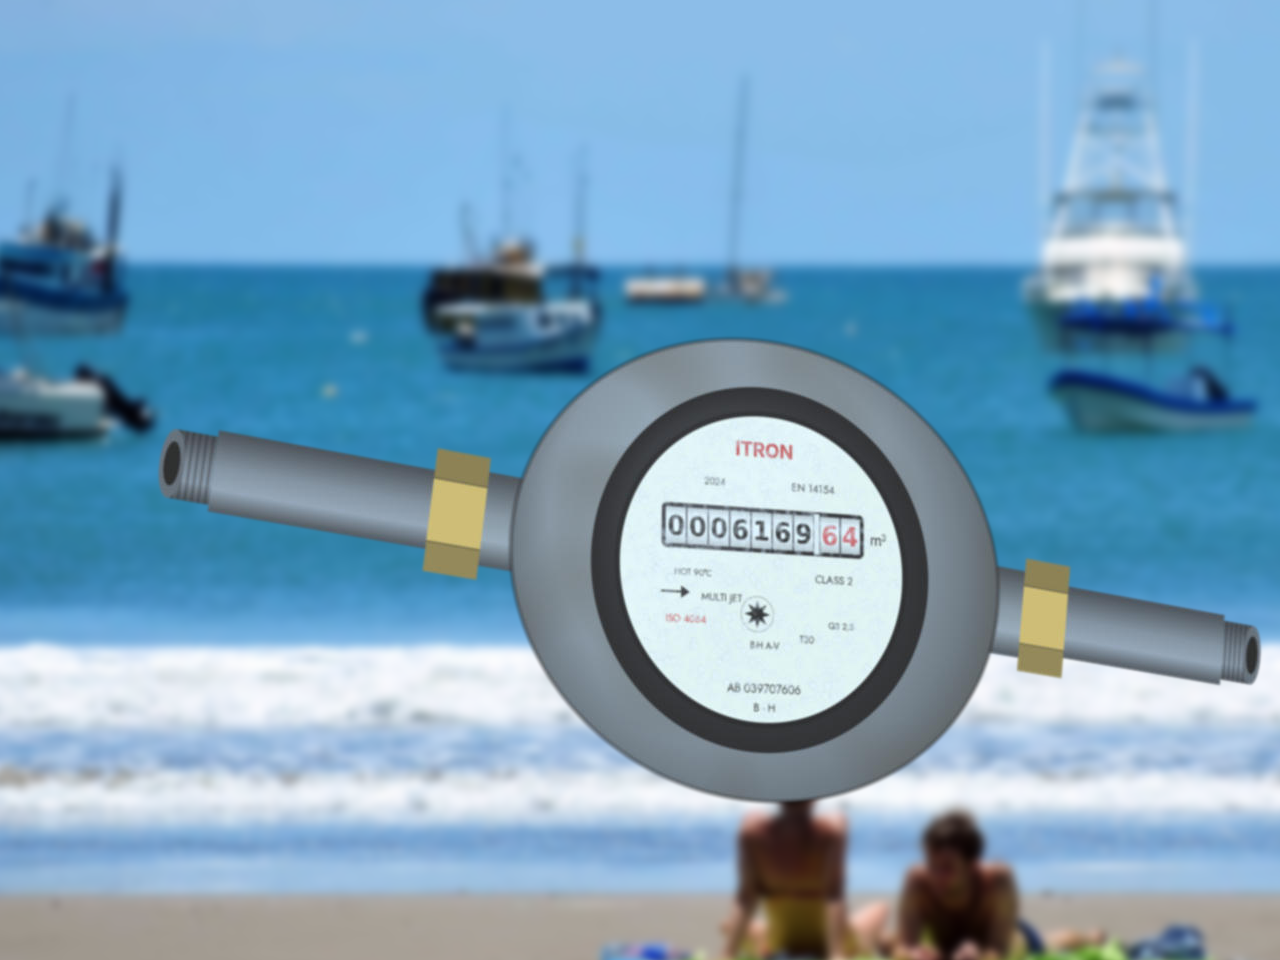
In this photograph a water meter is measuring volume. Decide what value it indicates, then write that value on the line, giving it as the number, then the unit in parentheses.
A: 6169.64 (m³)
